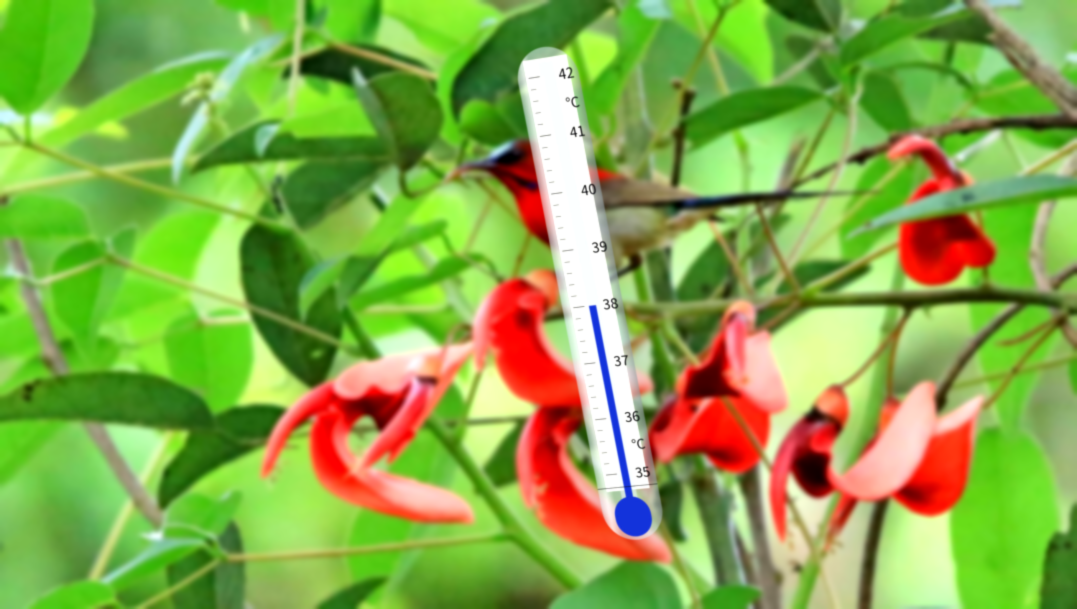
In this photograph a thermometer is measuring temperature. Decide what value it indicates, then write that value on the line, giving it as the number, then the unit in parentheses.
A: 38 (°C)
